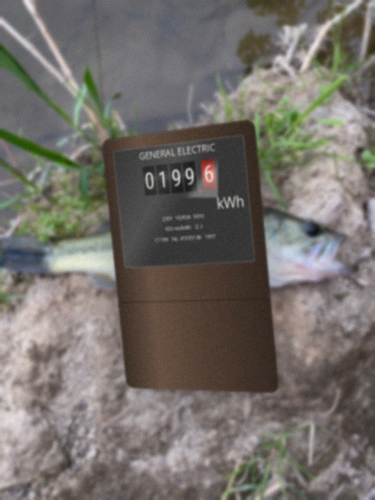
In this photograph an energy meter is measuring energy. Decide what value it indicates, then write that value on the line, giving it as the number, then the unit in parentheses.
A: 199.6 (kWh)
